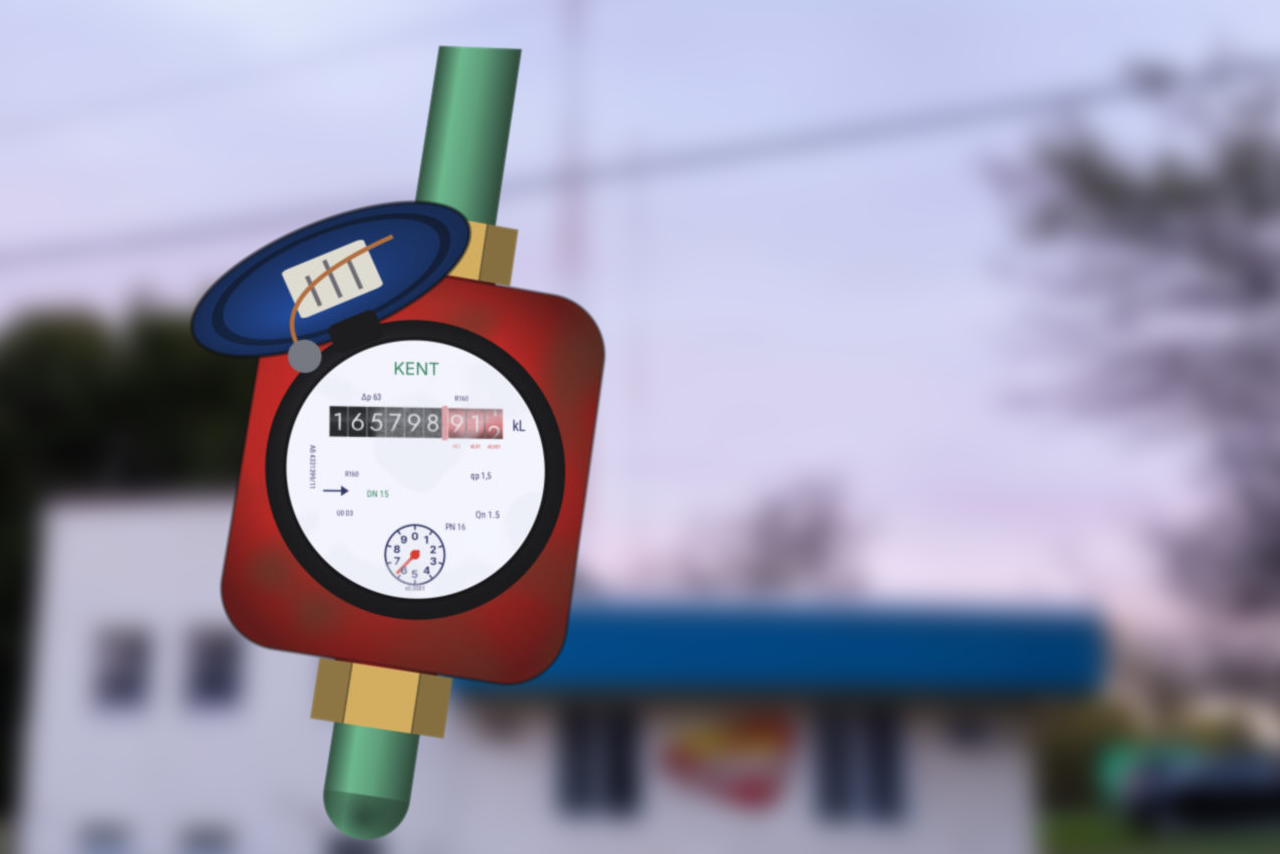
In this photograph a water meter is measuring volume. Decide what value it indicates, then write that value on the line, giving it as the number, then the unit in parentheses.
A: 165798.9116 (kL)
